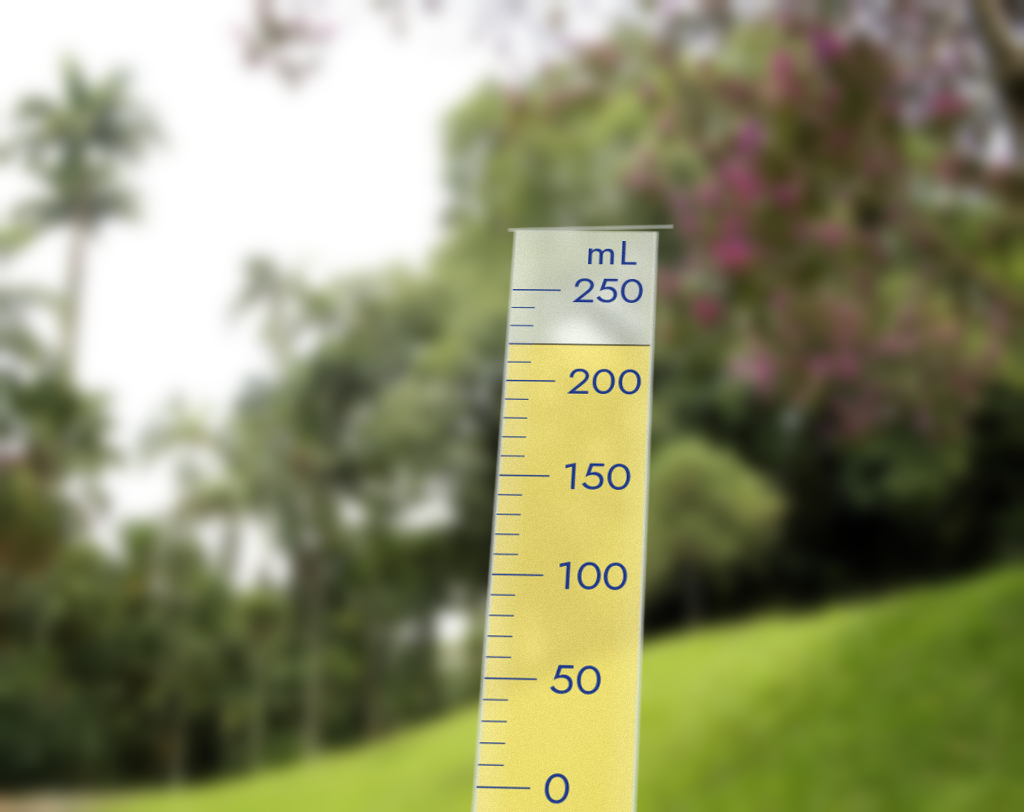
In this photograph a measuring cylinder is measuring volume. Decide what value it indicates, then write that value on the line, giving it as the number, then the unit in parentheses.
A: 220 (mL)
